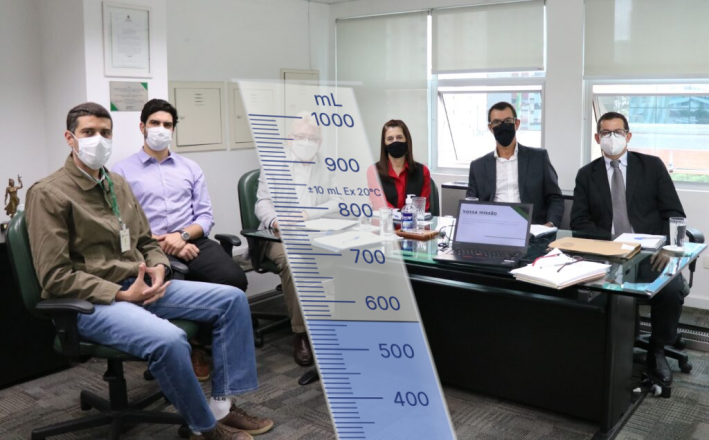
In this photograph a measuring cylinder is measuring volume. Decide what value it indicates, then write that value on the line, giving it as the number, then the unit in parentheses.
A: 560 (mL)
